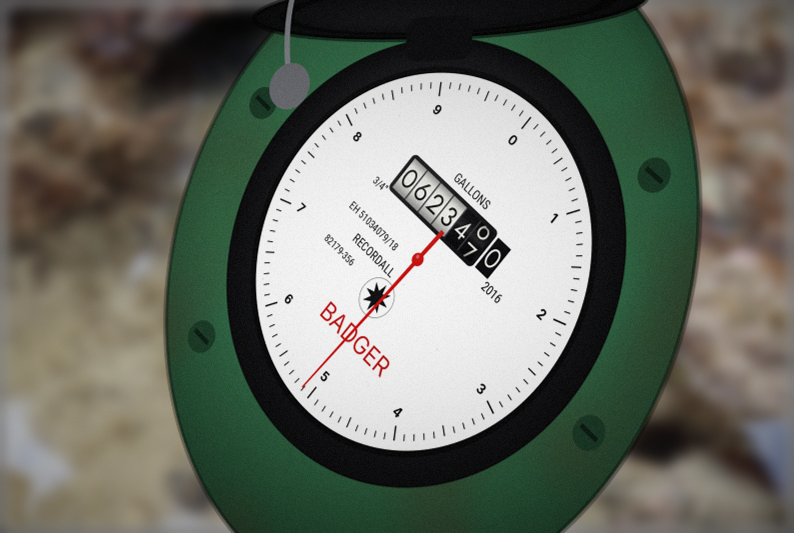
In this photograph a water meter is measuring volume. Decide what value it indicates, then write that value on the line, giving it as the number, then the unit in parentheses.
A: 623465.1 (gal)
